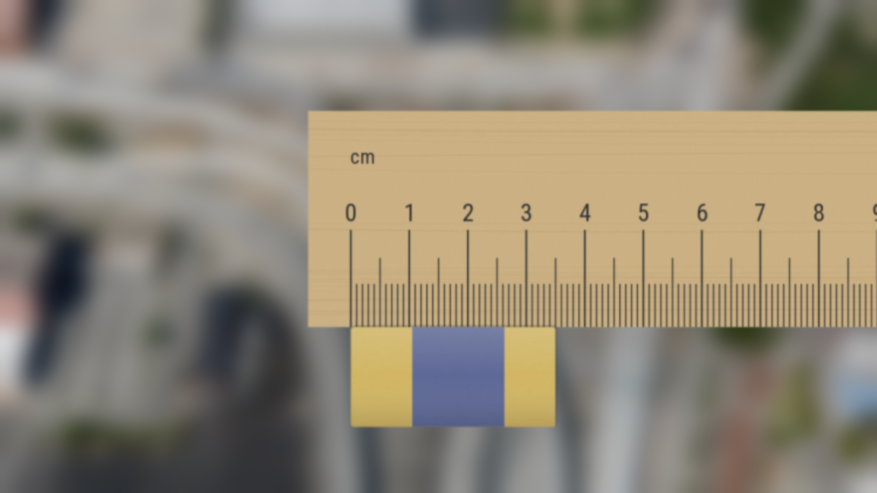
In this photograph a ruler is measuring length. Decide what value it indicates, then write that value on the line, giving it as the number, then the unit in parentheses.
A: 3.5 (cm)
